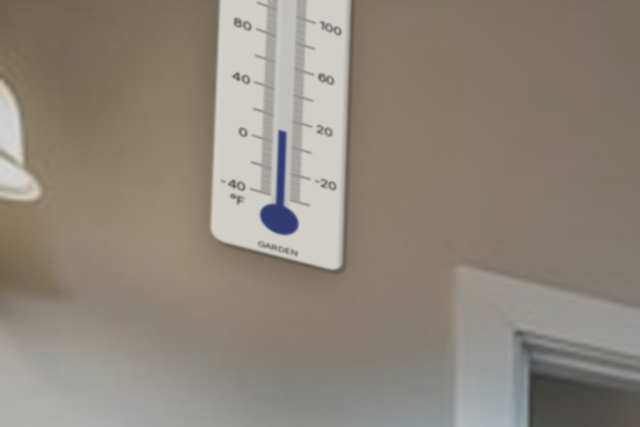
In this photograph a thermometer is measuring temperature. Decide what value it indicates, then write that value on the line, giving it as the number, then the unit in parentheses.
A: 10 (°F)
